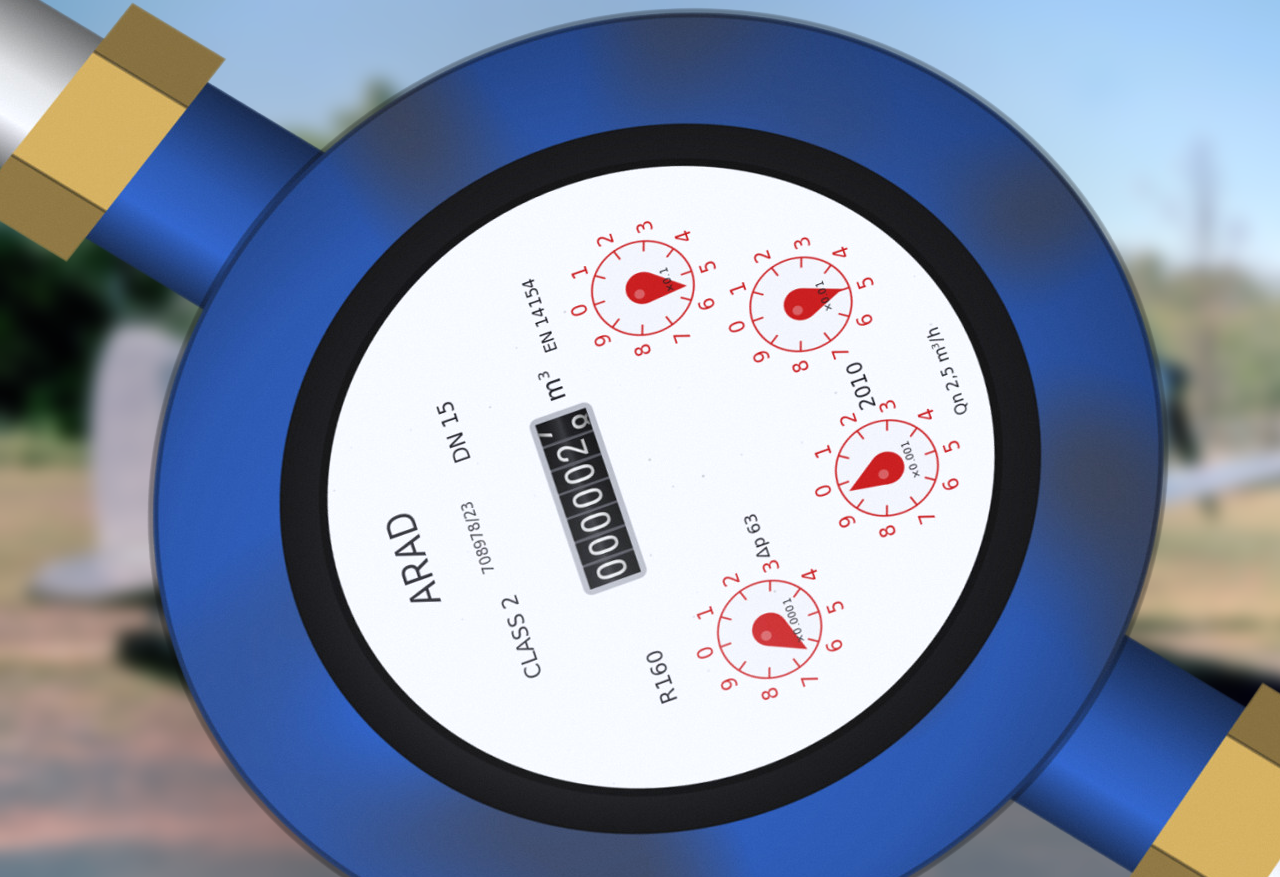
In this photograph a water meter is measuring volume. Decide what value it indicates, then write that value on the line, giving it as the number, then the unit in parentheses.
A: 27.5496 (m³)
